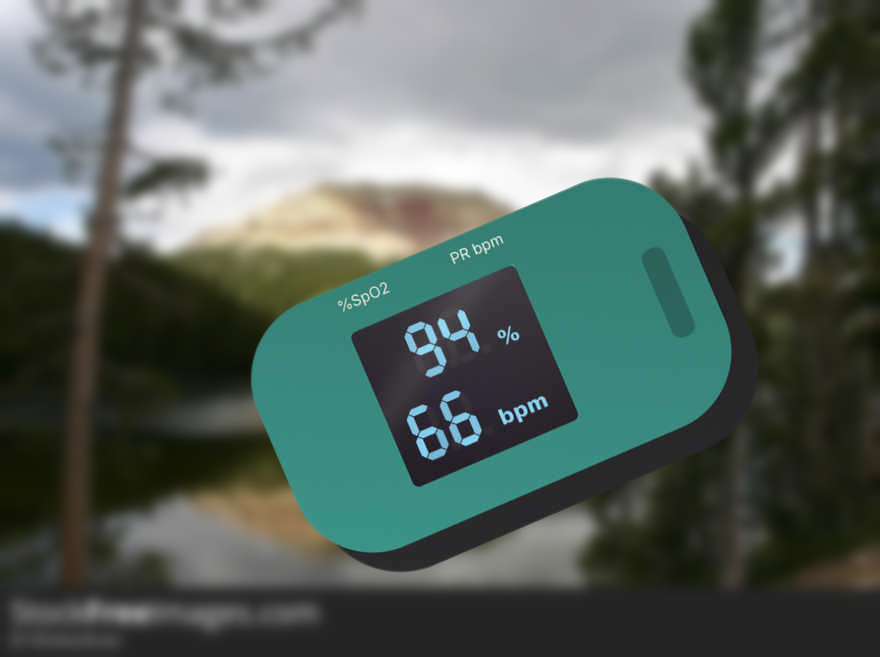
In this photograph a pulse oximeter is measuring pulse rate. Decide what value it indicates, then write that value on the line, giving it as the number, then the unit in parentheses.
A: 66 (bpm)
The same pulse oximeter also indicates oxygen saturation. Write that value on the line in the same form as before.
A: 94 (%)
